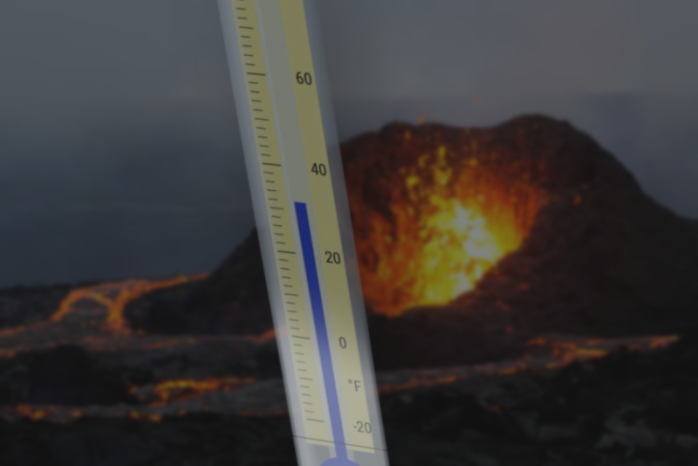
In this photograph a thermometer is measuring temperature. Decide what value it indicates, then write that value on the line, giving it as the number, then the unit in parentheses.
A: 32 (°F)
